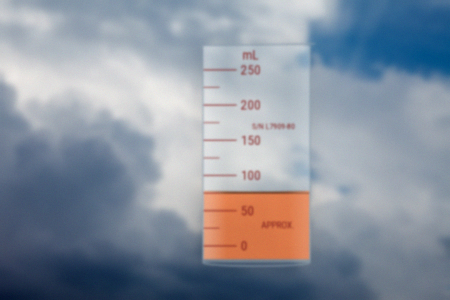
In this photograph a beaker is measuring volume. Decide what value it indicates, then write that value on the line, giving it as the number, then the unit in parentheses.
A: 75 (mL)
